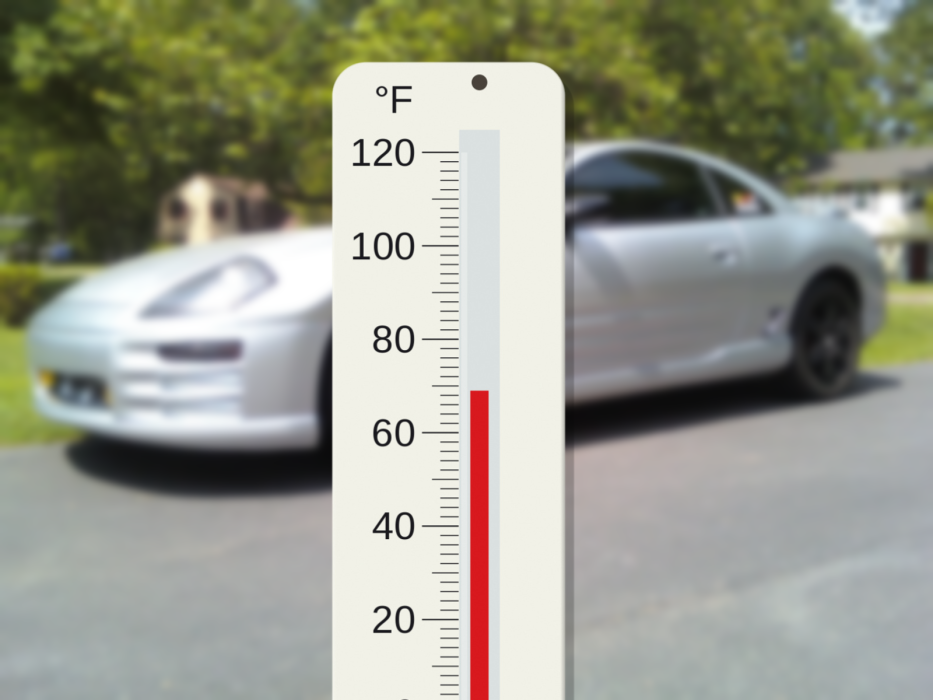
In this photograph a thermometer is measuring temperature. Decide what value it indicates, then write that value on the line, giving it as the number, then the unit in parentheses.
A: 69 (°F)
